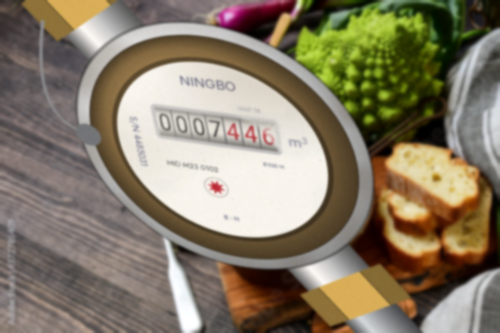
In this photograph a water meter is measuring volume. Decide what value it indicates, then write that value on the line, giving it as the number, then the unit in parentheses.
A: 7.446 (m³)
